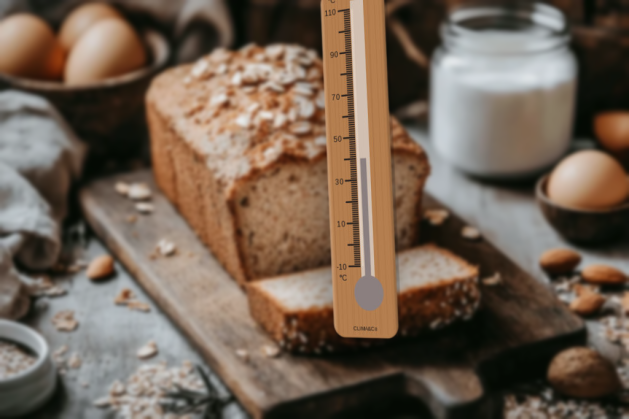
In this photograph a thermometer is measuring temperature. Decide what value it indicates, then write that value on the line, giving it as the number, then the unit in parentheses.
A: 40 (°C)
